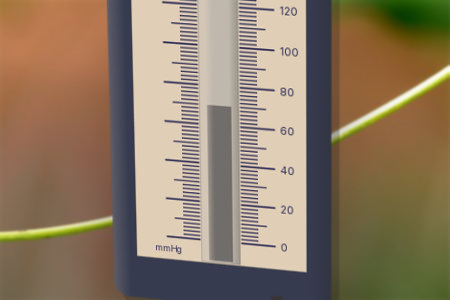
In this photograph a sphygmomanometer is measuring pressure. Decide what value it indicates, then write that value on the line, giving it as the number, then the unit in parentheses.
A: 70 (mmHg)
